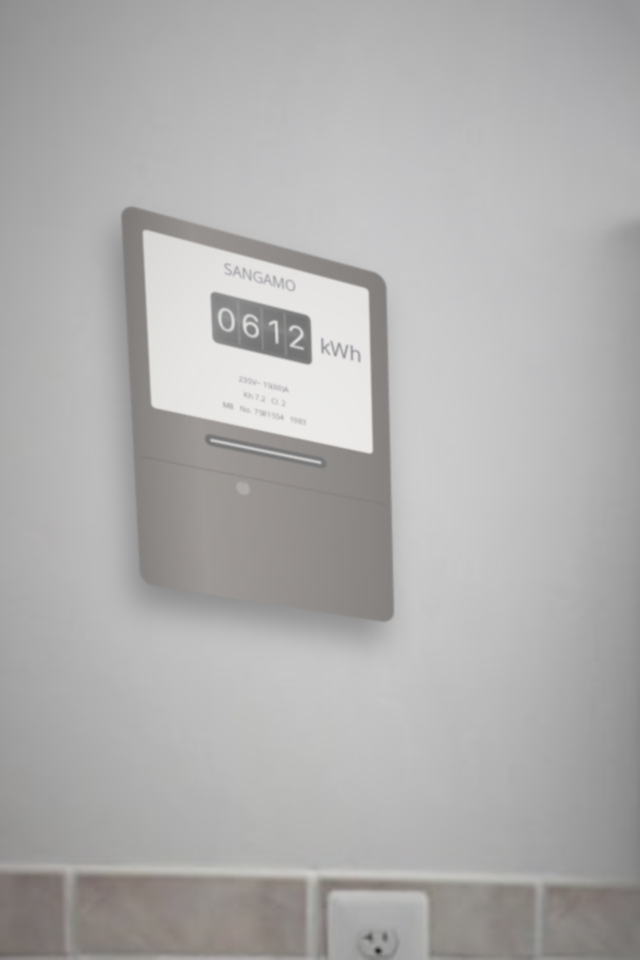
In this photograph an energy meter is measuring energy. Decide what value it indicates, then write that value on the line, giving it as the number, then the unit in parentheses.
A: 612 (kWh)
